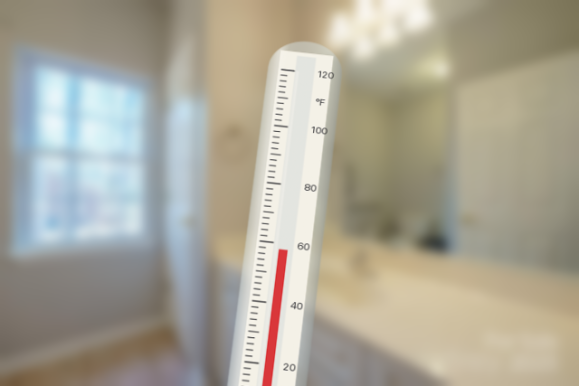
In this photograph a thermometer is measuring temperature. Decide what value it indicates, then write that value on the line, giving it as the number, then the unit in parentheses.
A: 58 (°F)
